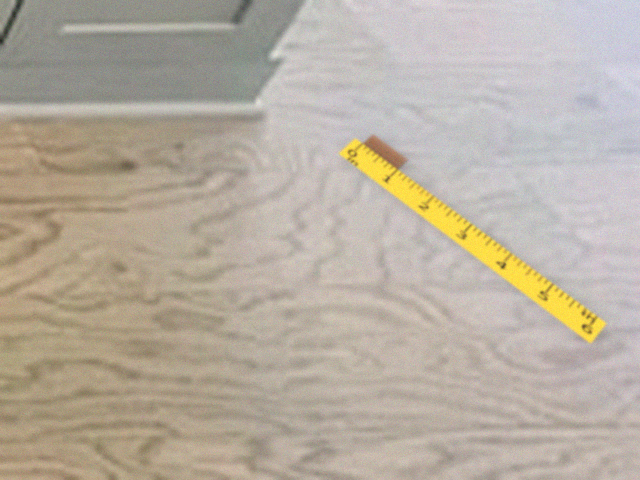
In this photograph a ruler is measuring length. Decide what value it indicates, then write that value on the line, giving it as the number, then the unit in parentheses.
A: 1 (in)
